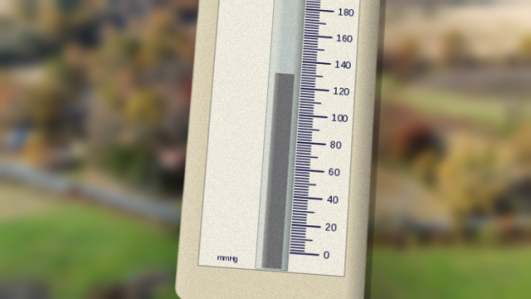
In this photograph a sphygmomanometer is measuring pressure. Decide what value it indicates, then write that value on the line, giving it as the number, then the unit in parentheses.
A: 130 (mmHg)
